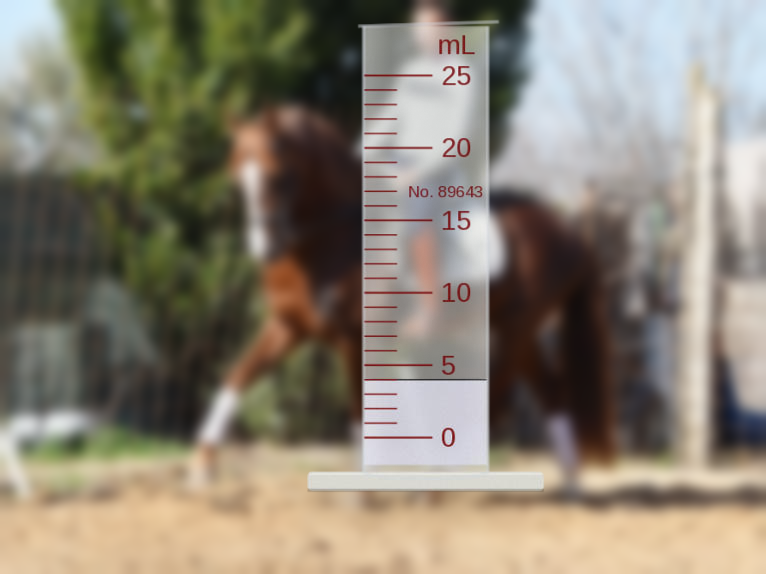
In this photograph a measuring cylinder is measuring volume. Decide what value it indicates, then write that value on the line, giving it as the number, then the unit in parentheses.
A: 4 (mL)
